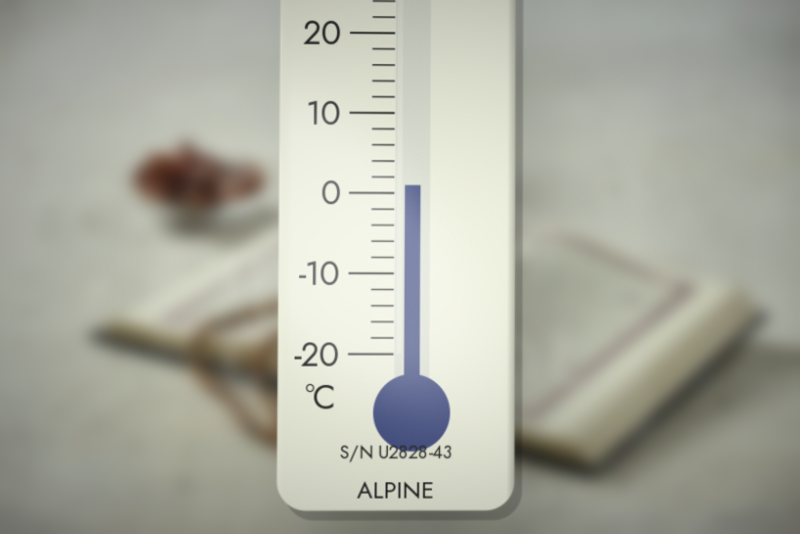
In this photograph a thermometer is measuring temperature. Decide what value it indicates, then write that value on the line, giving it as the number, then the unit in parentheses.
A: 1 (°C)
